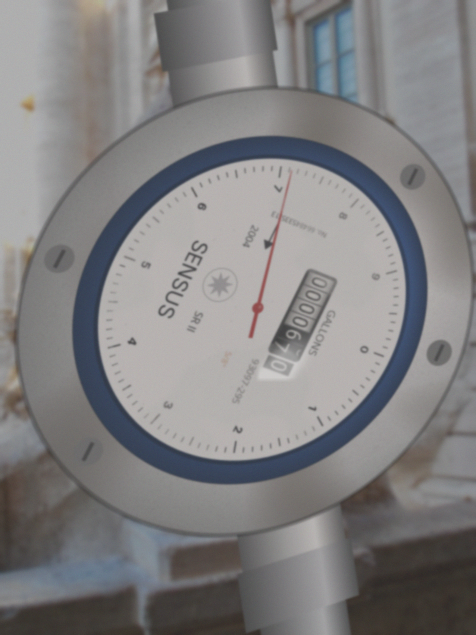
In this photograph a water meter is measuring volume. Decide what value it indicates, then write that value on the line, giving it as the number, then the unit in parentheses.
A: 667.1 (gal)
